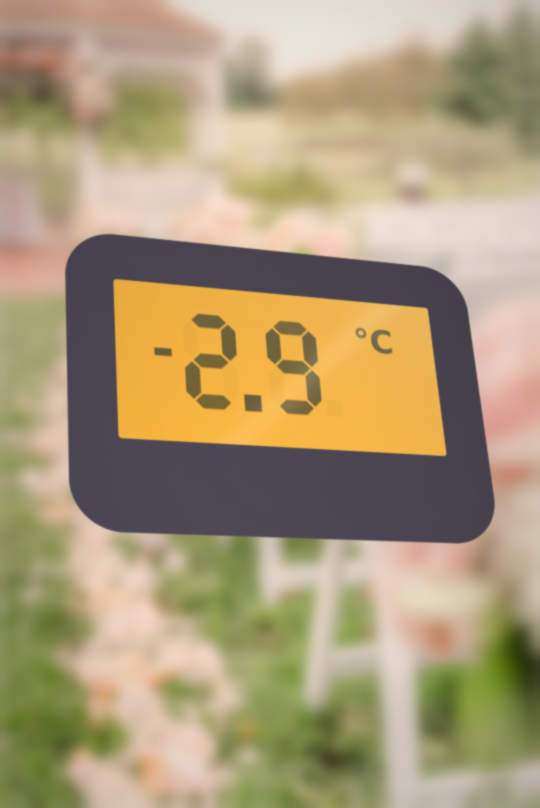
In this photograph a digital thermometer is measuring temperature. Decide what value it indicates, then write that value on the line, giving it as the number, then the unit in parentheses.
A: -2.9 (°C)
